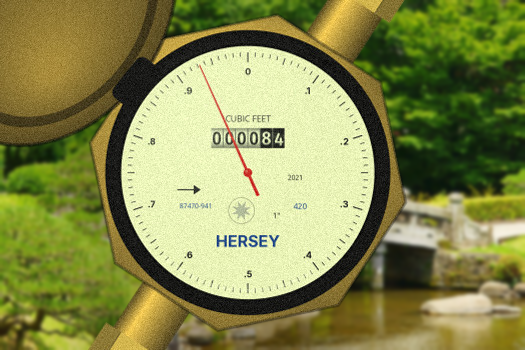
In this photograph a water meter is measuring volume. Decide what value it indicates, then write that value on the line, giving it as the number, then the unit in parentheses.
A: 83.93 (ft³)
